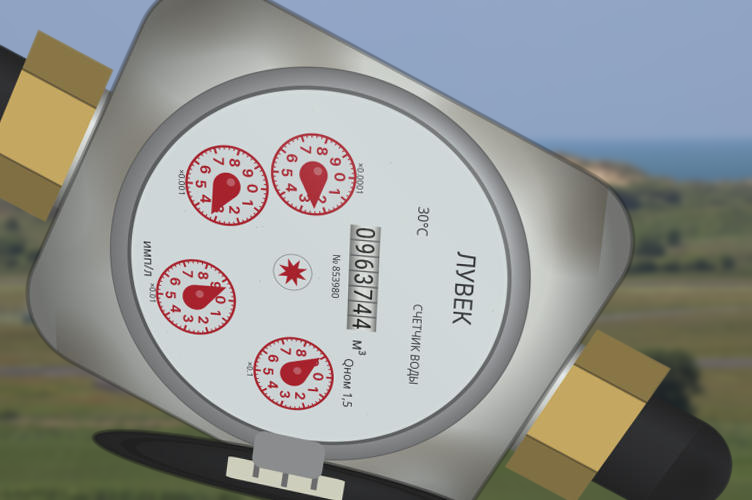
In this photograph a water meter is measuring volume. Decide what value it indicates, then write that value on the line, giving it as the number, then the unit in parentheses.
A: 963744.8932 (m³)
